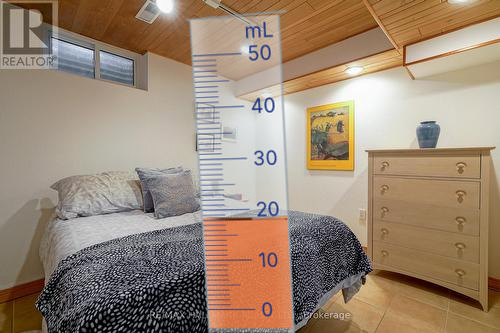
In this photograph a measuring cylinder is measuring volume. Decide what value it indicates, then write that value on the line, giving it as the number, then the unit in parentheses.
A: 18 (mL)
